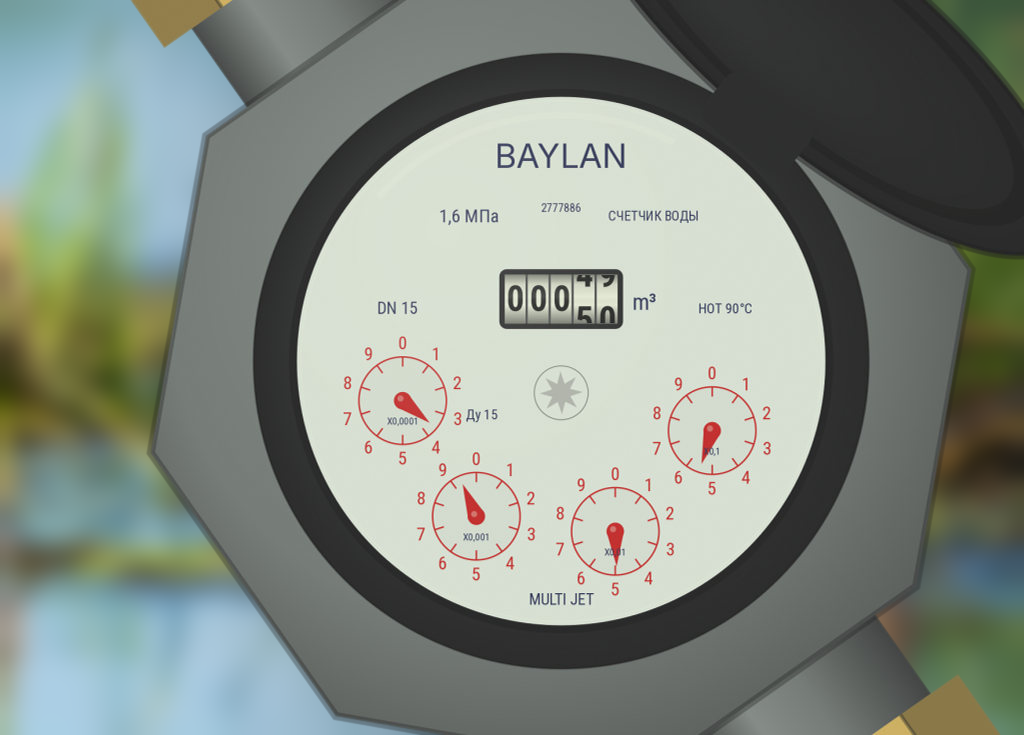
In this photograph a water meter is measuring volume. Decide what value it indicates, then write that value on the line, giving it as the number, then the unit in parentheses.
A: 49.5493 (m³)
